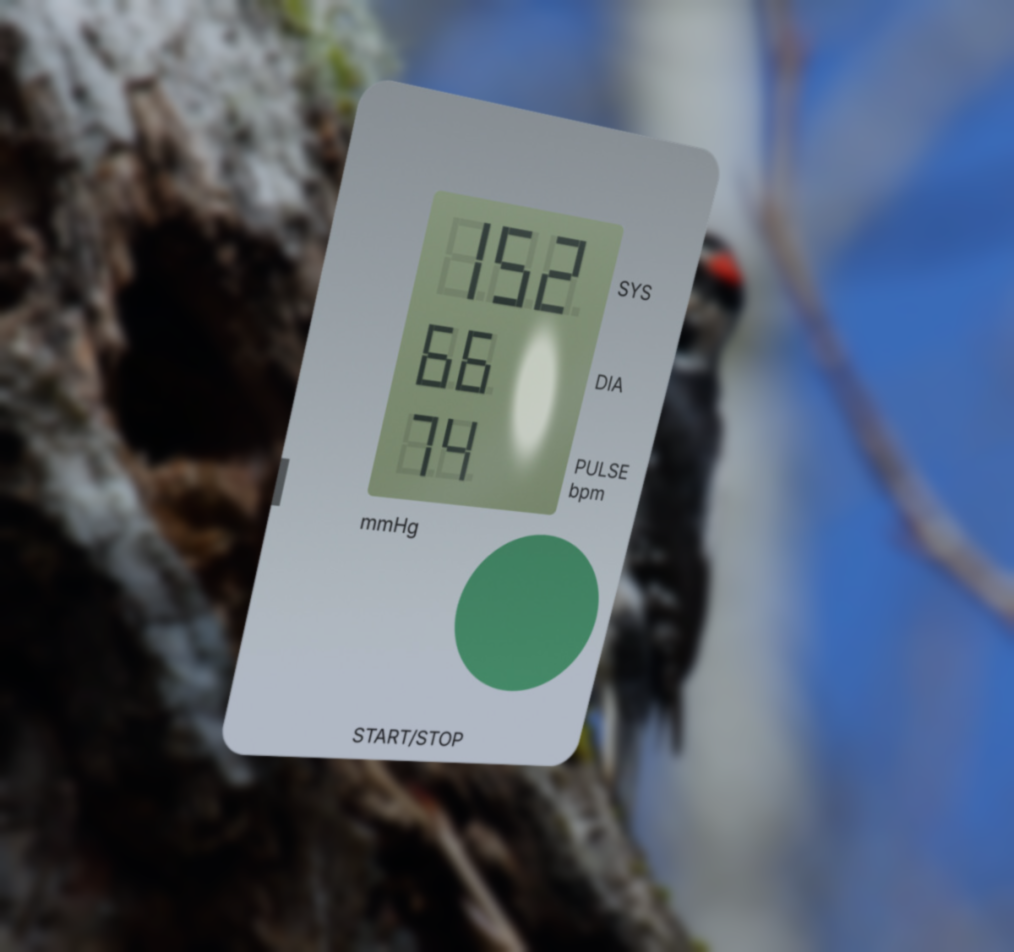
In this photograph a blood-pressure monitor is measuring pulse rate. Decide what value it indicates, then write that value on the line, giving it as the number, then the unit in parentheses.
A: 74 (bpm)
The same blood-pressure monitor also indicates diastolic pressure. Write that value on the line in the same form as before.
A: 66 (mmHg)
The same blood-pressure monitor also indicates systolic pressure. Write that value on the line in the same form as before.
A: 152 (mmHg)
